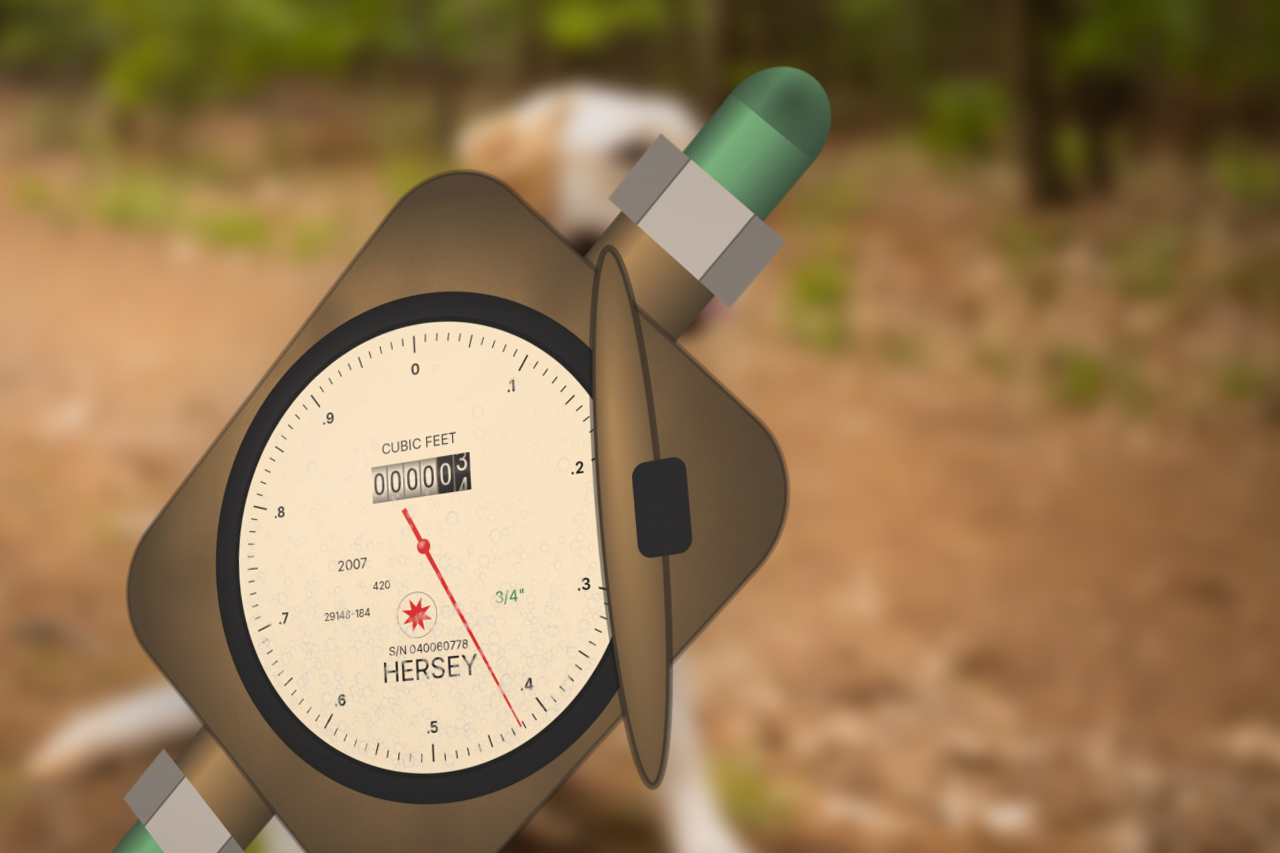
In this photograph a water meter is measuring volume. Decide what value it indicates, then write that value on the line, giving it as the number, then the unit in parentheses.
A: 3.42 (ft³)
